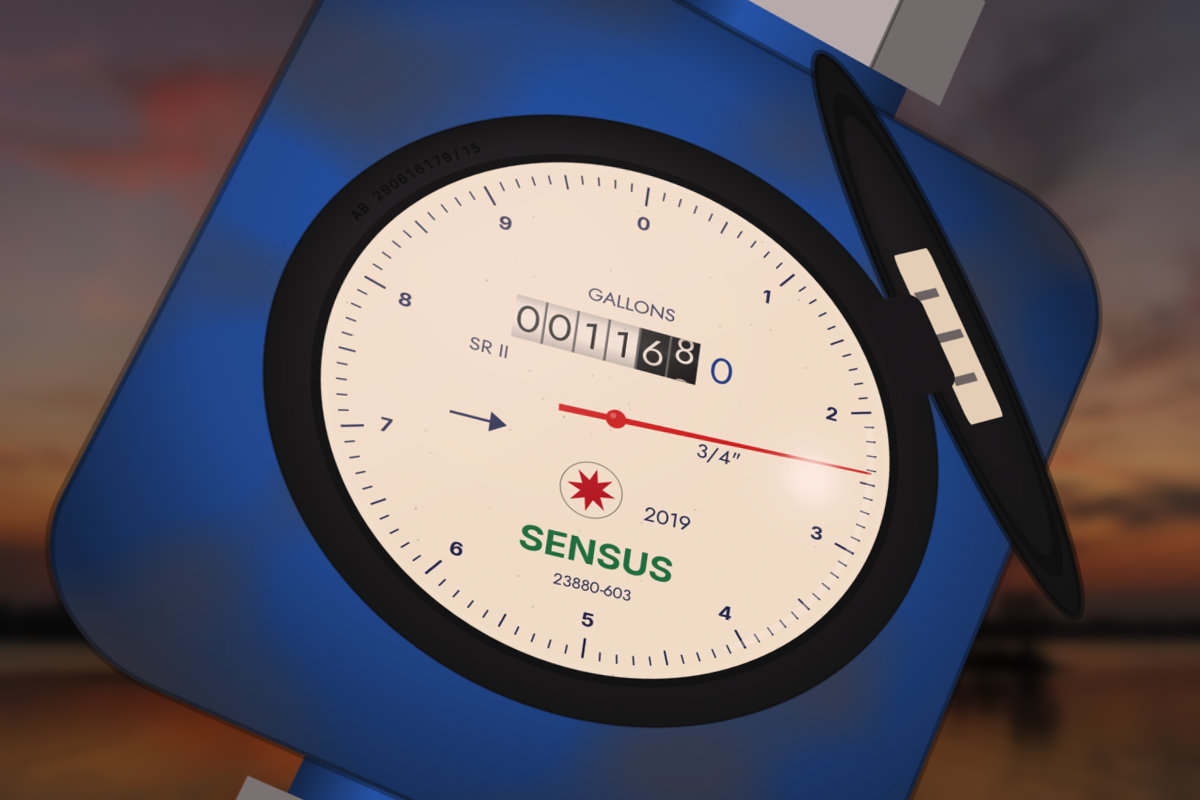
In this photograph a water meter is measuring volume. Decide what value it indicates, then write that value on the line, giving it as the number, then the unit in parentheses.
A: 11682.4 (gal)
